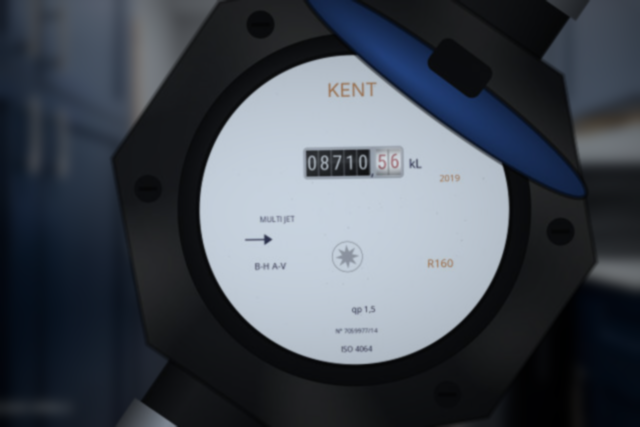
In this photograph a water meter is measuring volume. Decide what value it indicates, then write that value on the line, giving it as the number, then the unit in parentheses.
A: 8710.56 (kL)
